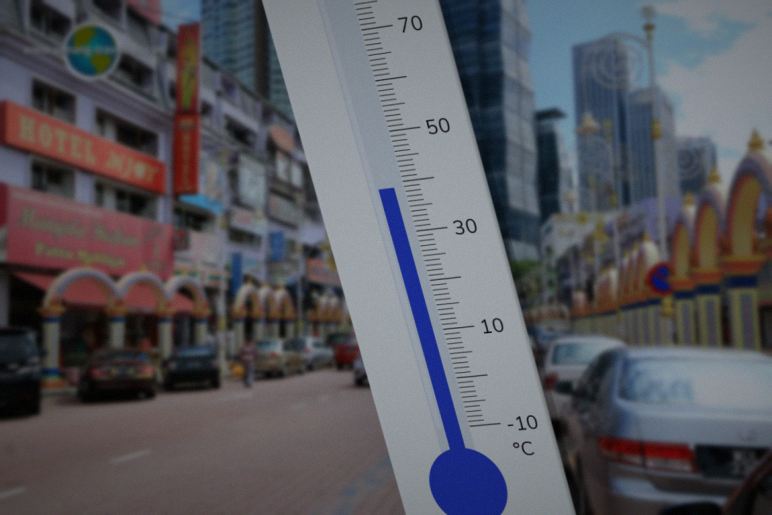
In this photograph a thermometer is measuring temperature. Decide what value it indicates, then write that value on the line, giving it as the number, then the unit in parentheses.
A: 39 (°C)
